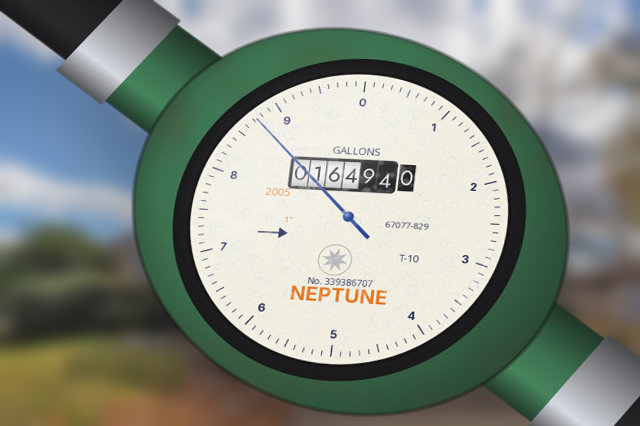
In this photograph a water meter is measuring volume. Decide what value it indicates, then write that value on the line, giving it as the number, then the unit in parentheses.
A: 164938.7 (gal)
